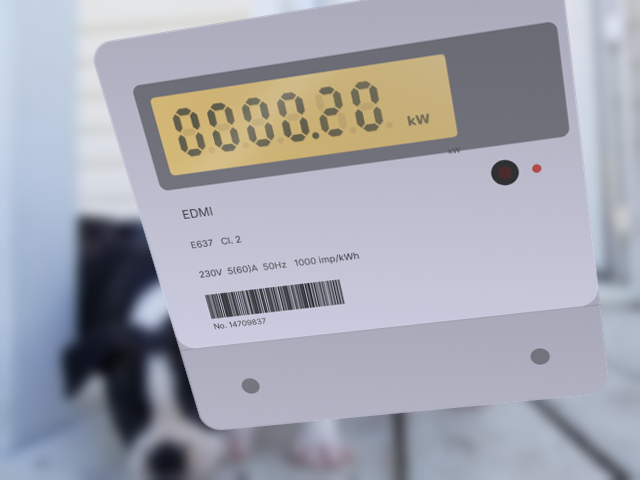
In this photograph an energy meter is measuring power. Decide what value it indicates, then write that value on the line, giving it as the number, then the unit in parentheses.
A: 0.20 (kW)
